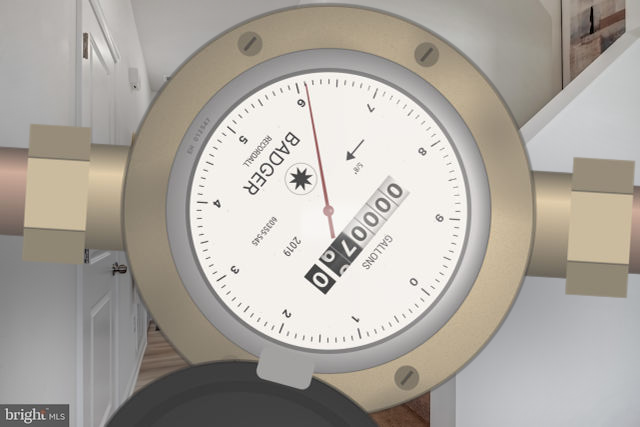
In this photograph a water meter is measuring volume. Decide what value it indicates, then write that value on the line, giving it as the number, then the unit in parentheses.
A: 786.1 (gal)
